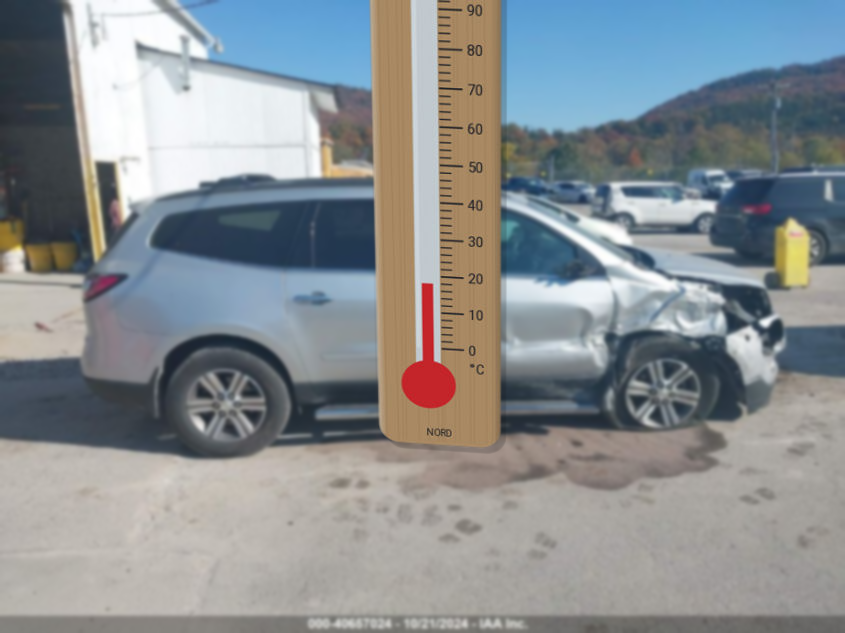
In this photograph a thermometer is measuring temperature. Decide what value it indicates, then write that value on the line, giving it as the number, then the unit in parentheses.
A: 18 (°C)
